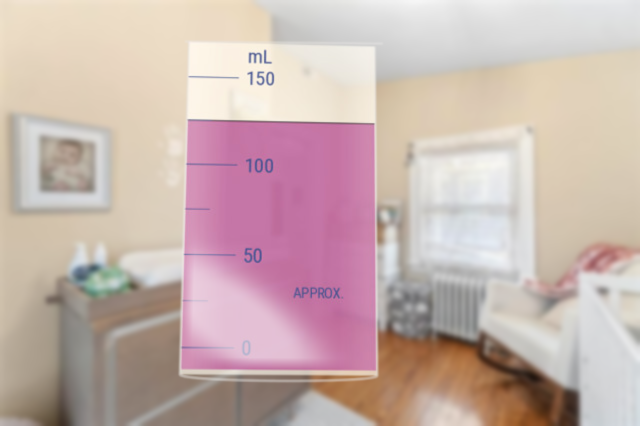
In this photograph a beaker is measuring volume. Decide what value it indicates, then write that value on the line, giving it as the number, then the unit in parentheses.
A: 125 (mL)
